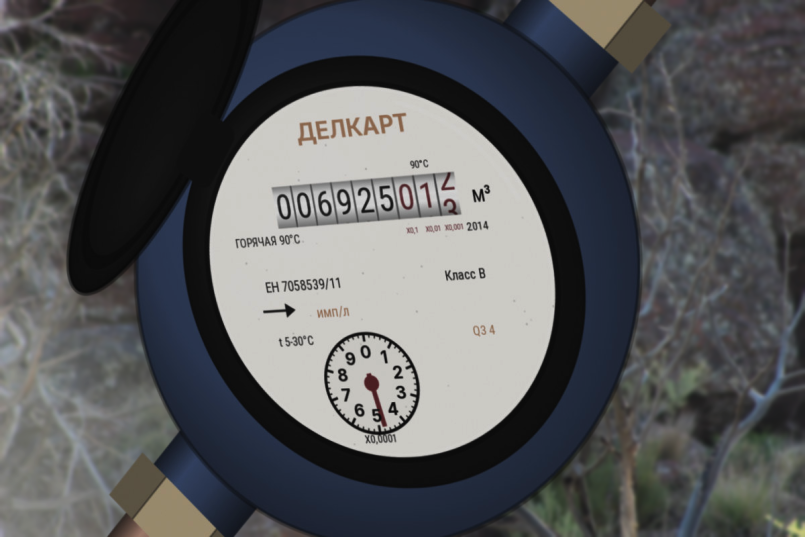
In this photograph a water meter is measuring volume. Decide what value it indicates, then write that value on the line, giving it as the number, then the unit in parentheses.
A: 6925.0124 (m³)
